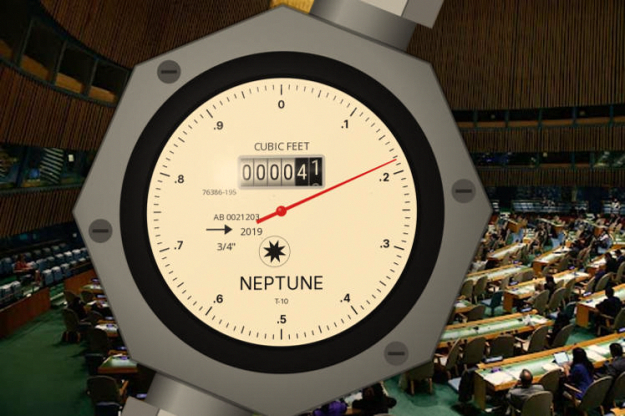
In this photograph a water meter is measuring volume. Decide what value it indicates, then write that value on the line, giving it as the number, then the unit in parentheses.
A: 41.18 (ft³)
